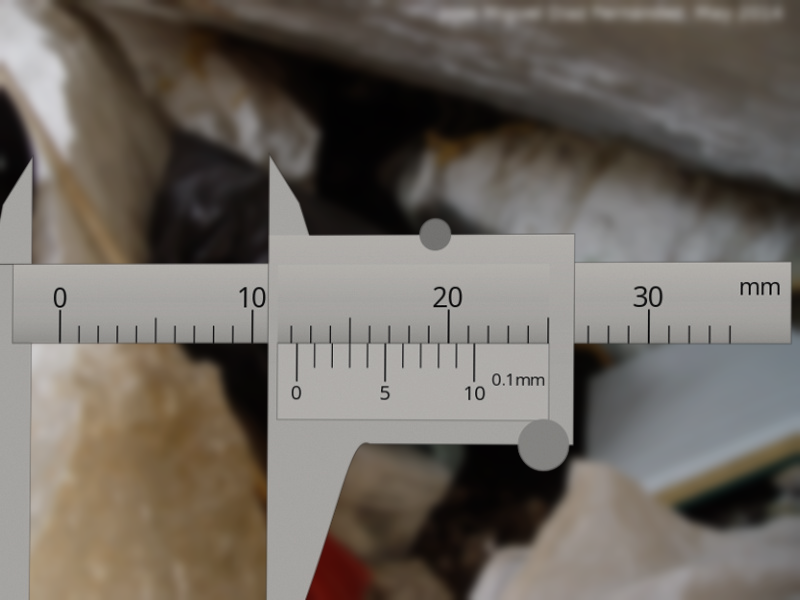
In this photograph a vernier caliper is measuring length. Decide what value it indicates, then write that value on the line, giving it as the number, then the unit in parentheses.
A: 12.3 (mm)
